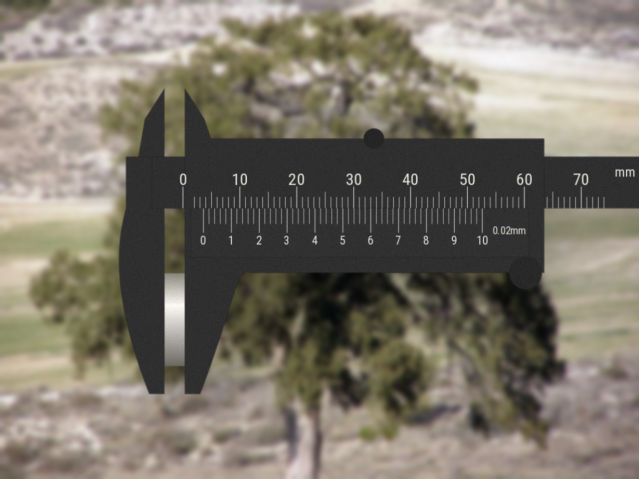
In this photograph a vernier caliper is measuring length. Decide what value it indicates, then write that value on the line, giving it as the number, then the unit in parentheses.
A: 3.6 (mm)
